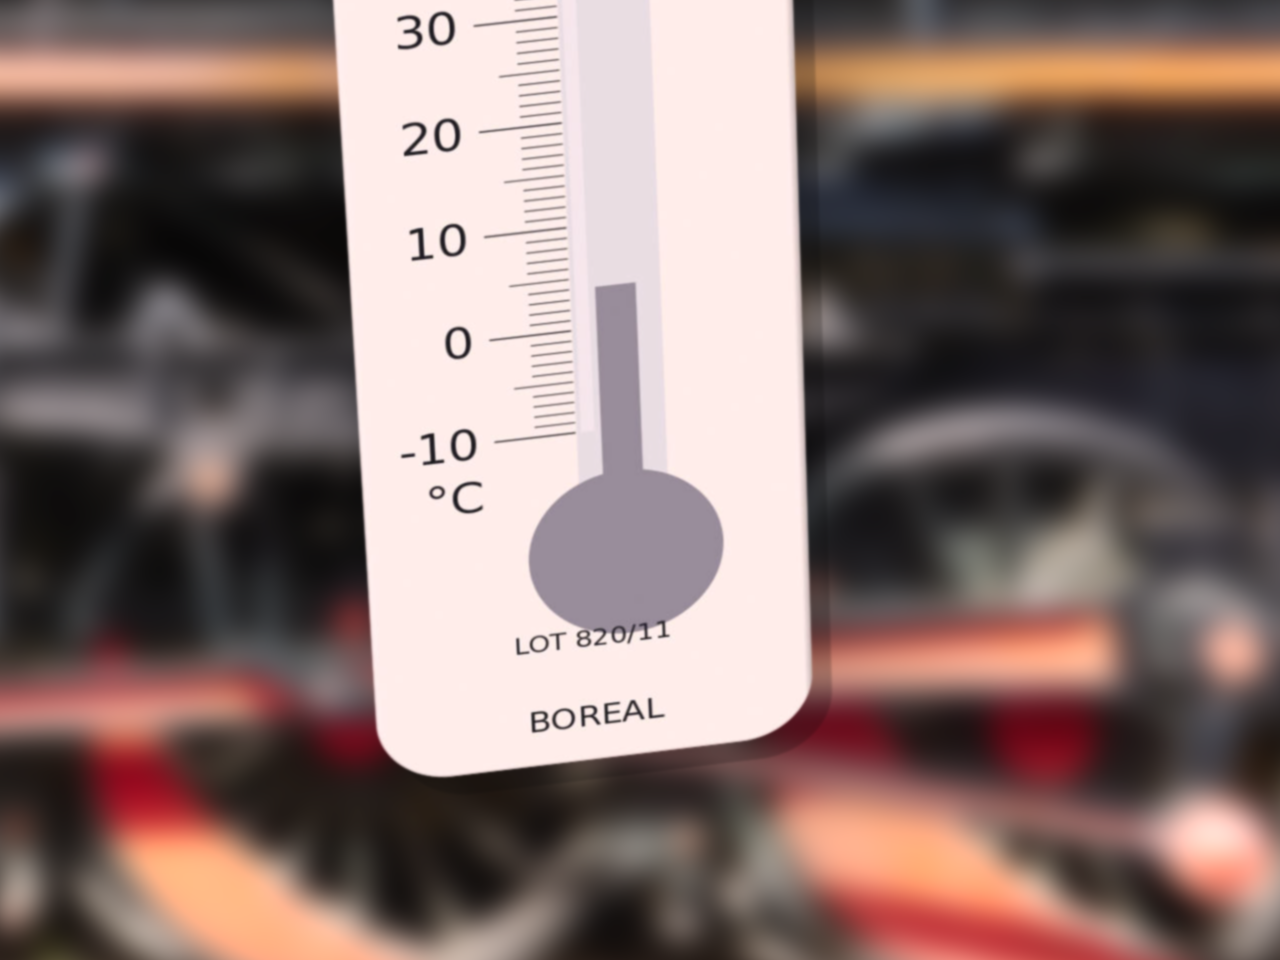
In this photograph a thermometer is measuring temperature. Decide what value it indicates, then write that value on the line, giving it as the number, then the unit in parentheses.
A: 4 (°C)
